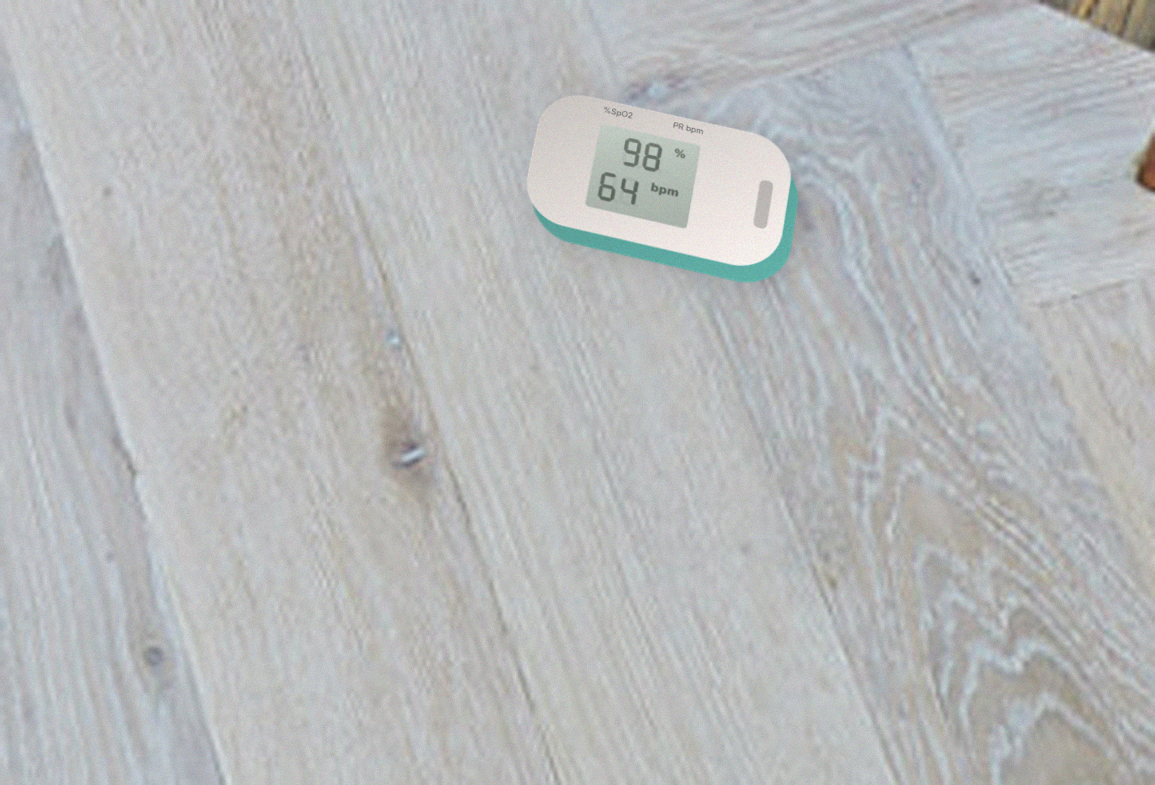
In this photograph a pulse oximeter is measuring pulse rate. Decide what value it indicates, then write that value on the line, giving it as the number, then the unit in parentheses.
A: 64 (bpm)
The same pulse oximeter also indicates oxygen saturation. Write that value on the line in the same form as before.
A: 98 (%)
